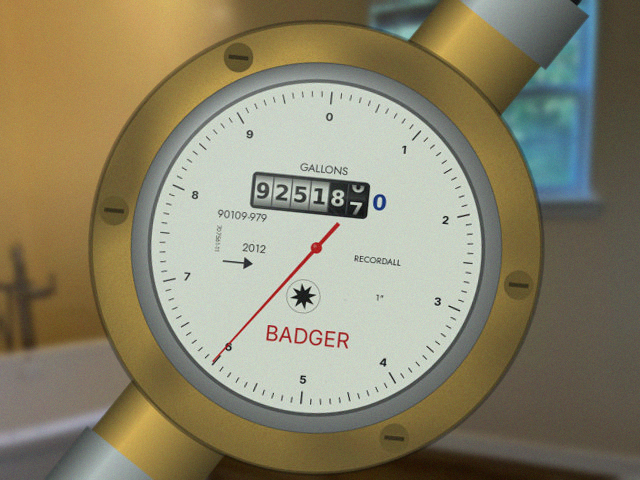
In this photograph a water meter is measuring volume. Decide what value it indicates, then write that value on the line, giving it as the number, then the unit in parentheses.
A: 9251866.0 (gal)
